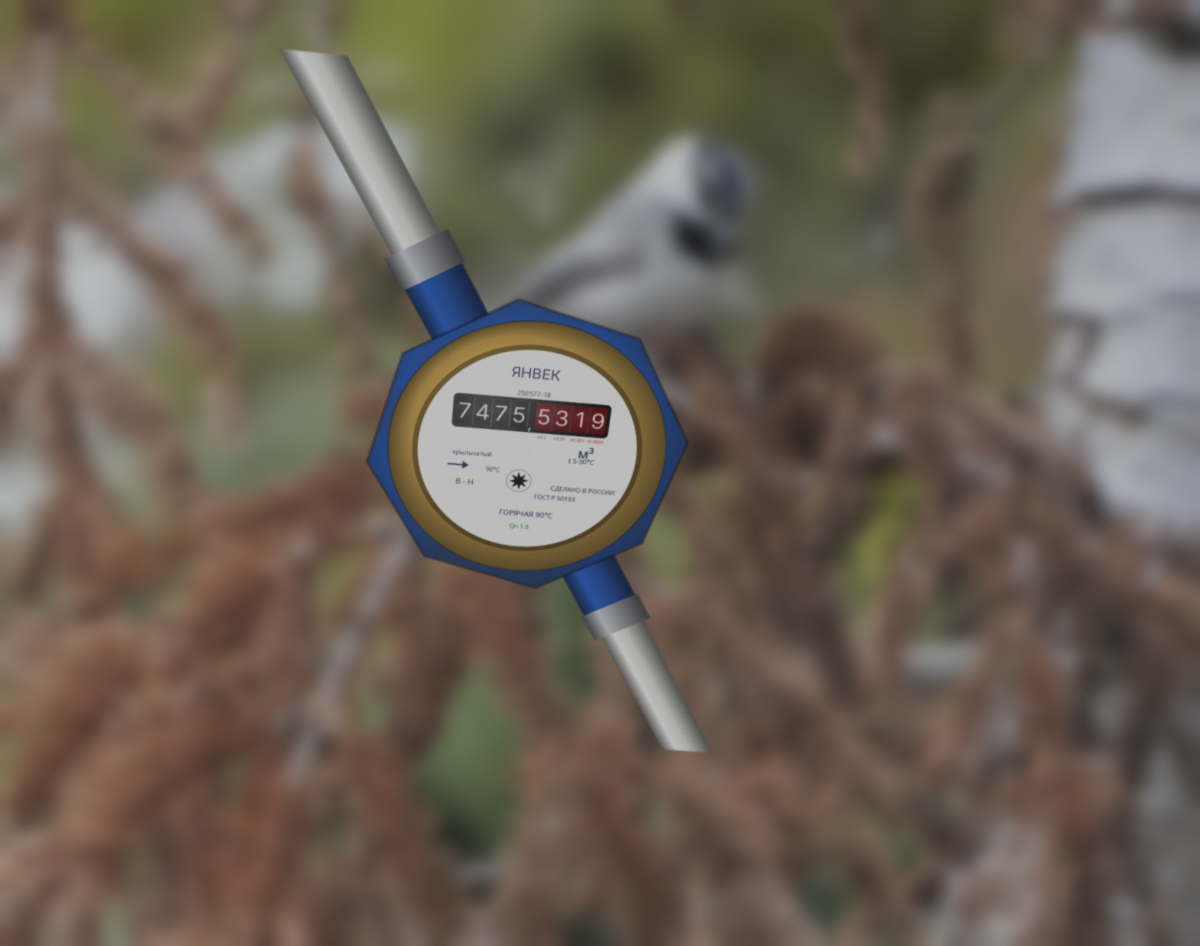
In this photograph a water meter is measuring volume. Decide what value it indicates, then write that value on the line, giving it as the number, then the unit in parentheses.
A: 7475.5319 (m³)
